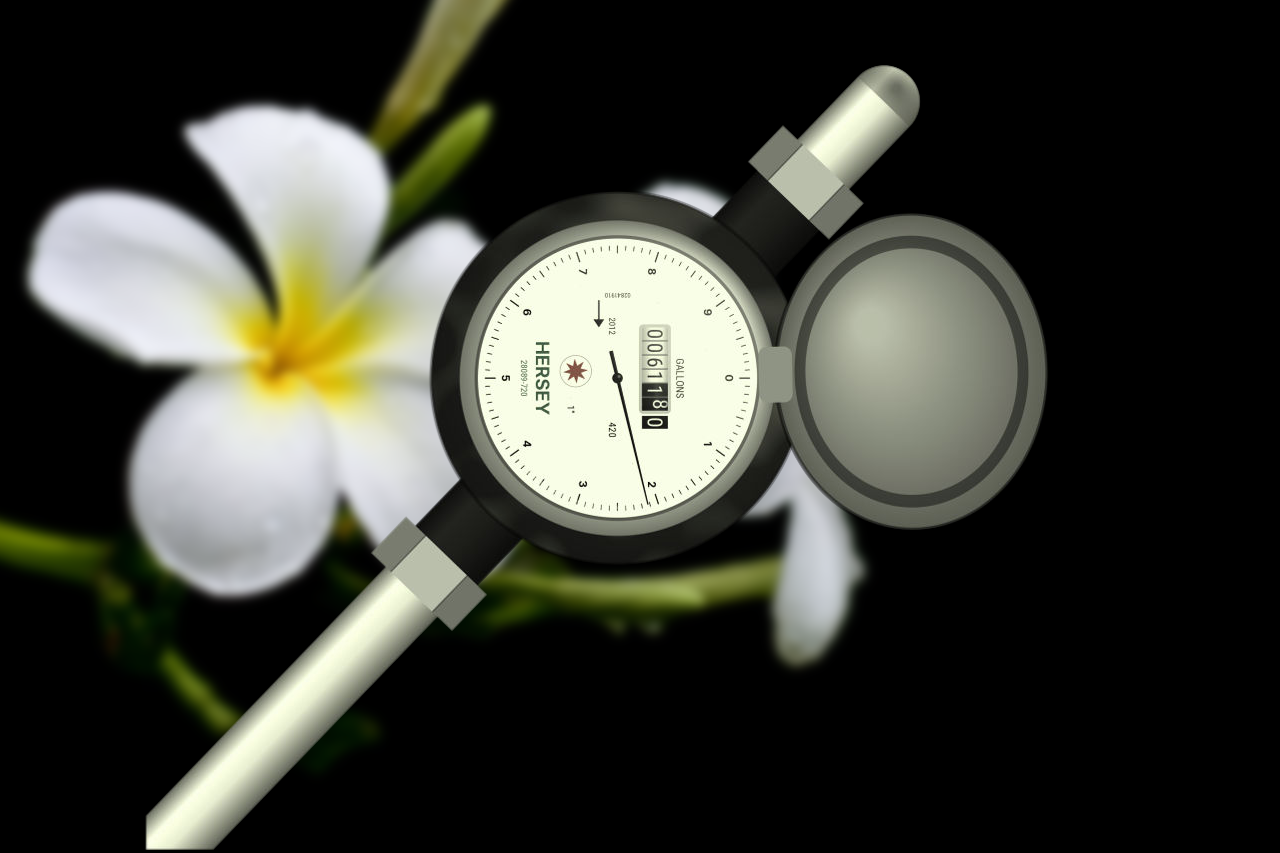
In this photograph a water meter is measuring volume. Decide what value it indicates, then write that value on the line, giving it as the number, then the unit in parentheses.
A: 61182.1 (gal)
